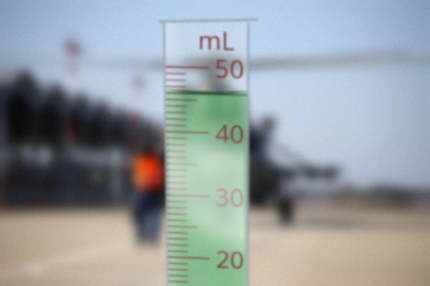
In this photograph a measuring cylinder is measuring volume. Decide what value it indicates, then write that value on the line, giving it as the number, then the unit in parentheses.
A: 46 (mL)
